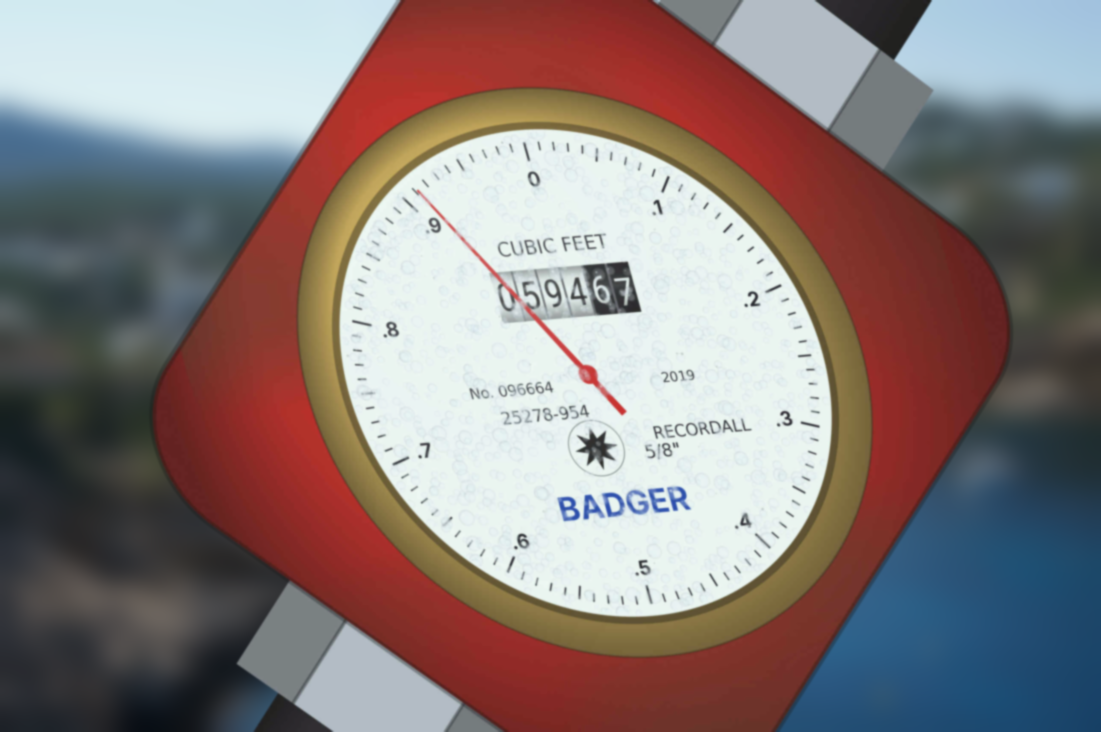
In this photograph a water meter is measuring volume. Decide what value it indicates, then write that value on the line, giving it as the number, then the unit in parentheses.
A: 59466.91 (ft³)
